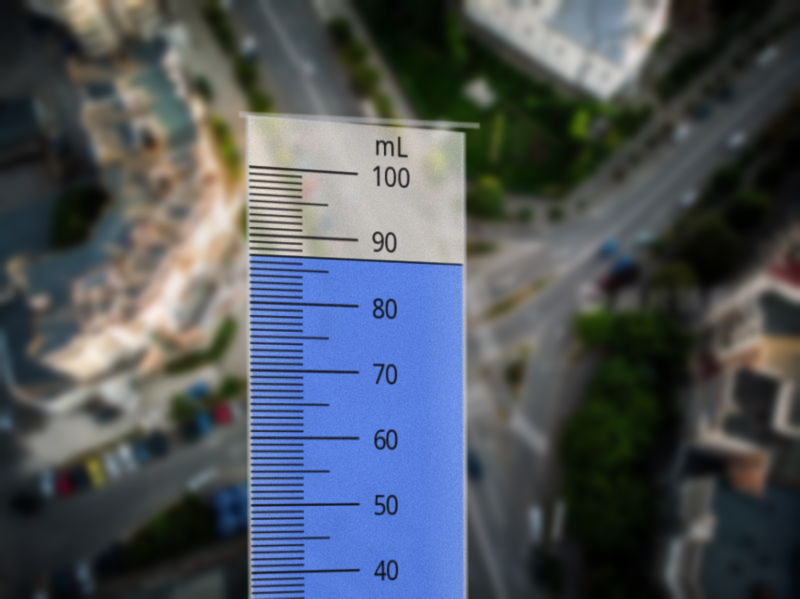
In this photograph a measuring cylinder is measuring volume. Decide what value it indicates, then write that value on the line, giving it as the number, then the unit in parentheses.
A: 87 (mL)
